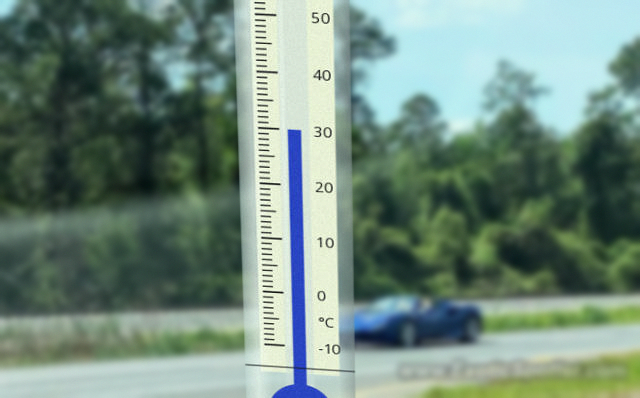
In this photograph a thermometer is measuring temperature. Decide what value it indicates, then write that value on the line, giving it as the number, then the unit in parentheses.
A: 30 (°C)
